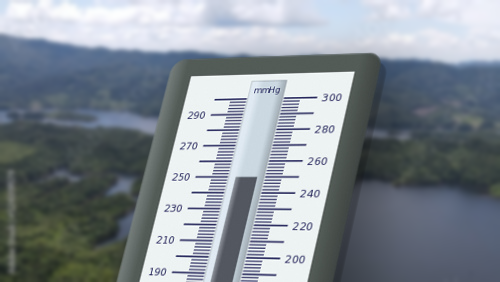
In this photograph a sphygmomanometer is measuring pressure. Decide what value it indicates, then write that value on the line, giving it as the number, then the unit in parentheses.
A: 250 (mmHg)
